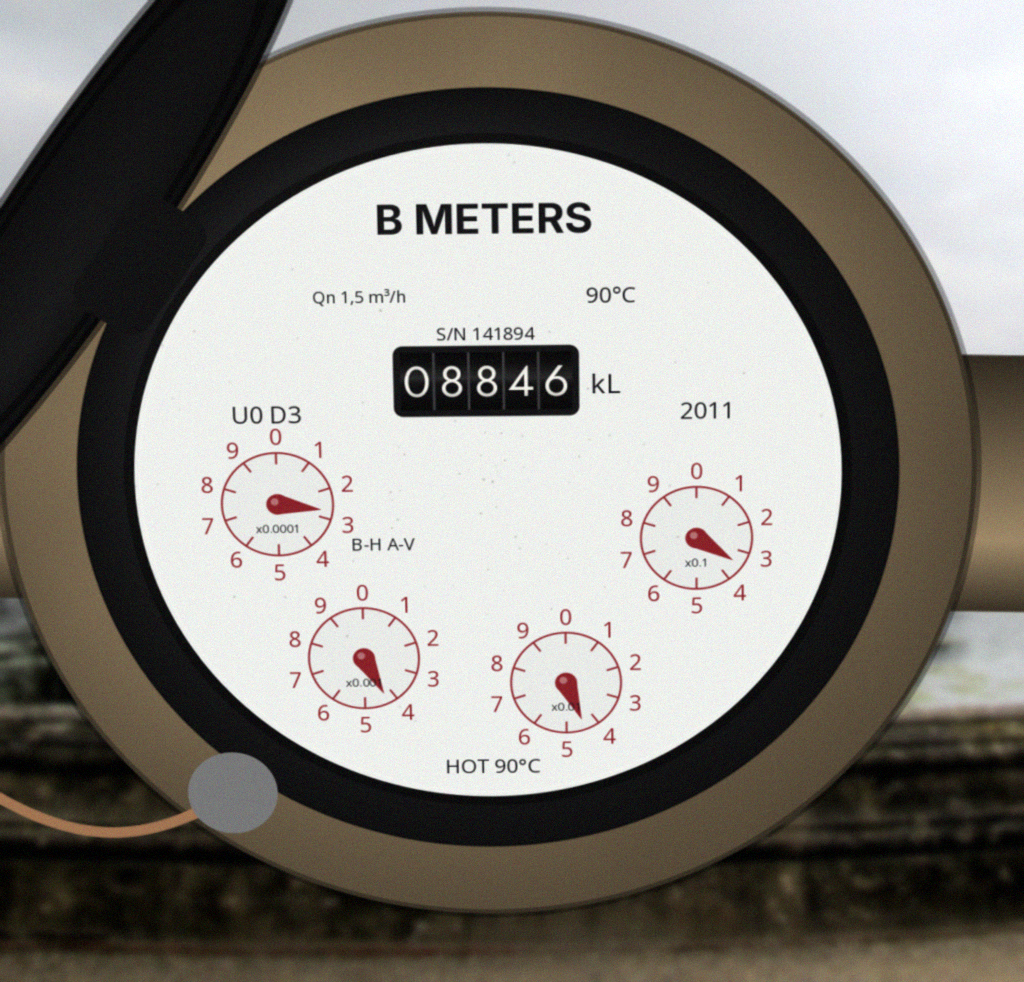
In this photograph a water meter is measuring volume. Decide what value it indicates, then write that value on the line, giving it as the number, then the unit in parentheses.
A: 8846.3442 (kL)
